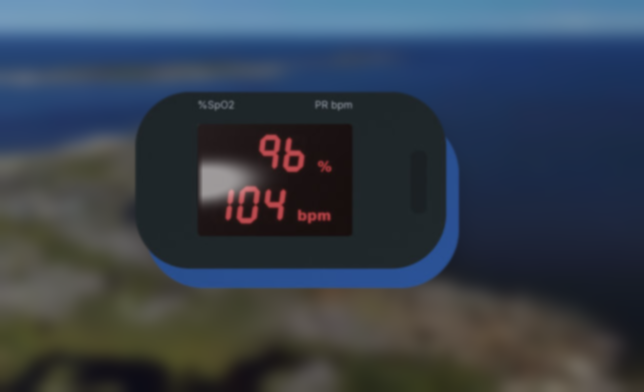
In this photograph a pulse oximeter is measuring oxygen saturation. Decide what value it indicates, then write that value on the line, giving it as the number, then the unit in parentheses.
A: 96 (%)
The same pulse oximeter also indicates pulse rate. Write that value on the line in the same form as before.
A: 104 (bpm)
